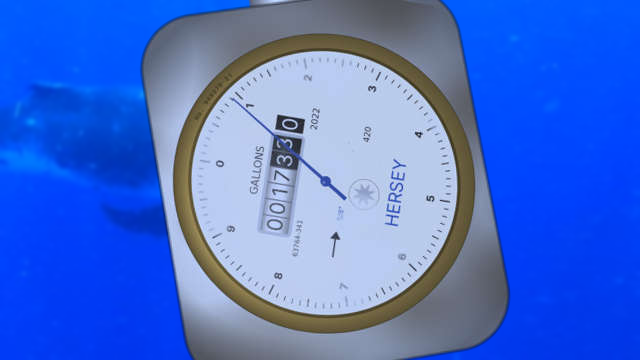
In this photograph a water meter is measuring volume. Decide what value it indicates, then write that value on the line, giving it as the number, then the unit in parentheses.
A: 17330.9 (gal)
